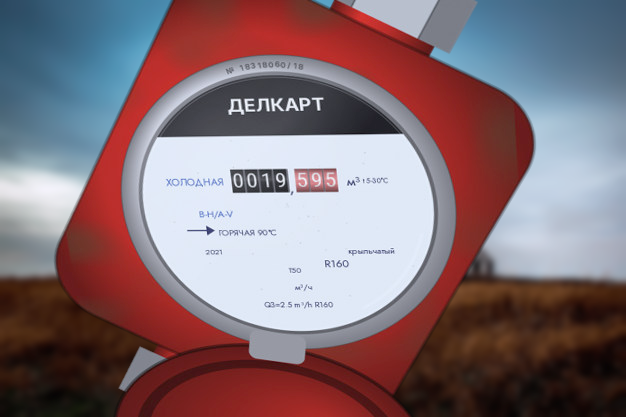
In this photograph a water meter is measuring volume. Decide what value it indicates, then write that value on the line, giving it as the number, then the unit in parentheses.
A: 19.595 (m³)
